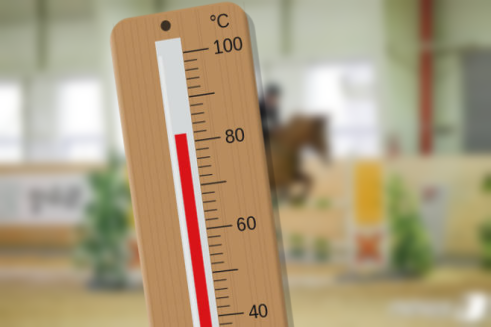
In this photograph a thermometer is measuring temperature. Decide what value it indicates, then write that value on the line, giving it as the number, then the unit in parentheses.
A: 82 (°C)
